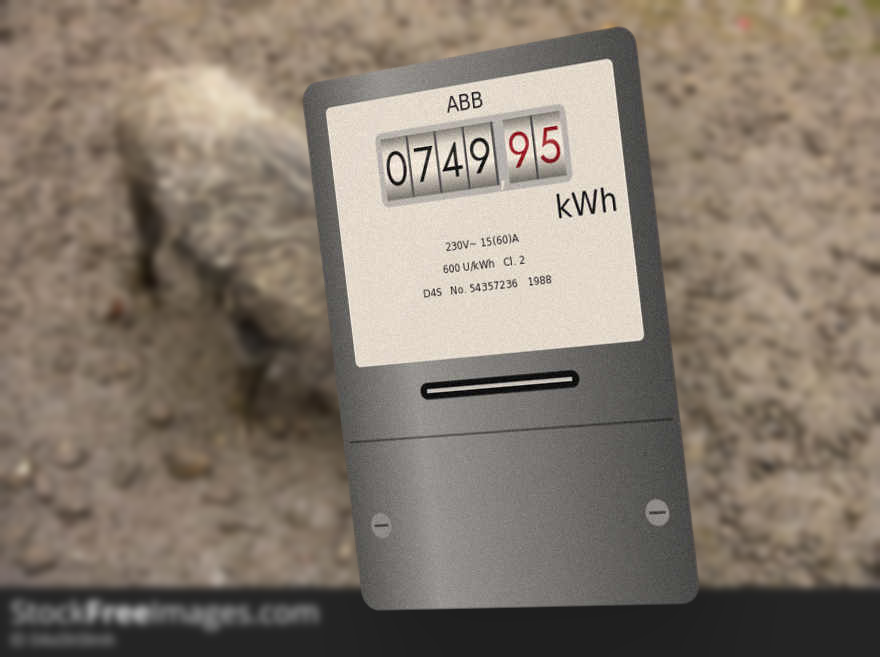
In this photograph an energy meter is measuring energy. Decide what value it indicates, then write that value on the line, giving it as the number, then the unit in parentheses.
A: 749.95 (kWh)
